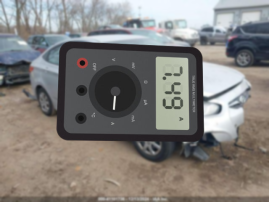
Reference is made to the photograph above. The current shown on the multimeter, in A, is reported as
7.49 A
